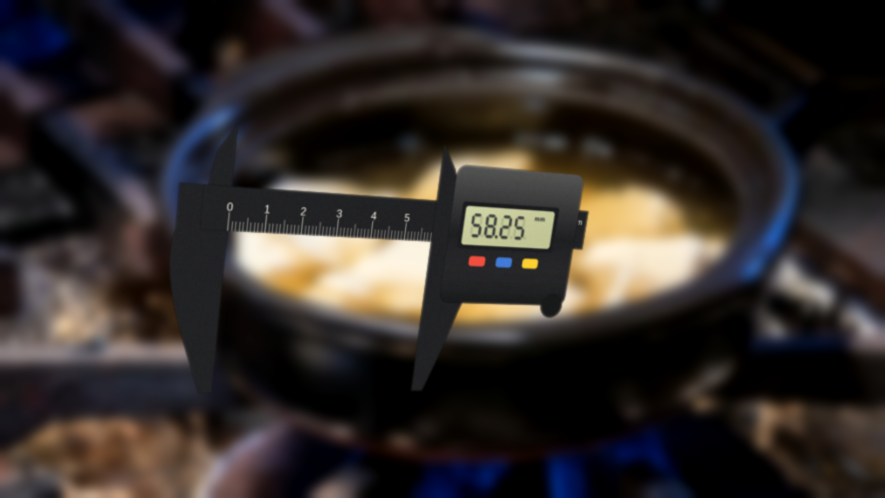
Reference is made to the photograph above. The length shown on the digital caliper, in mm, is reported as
58.25 mm
